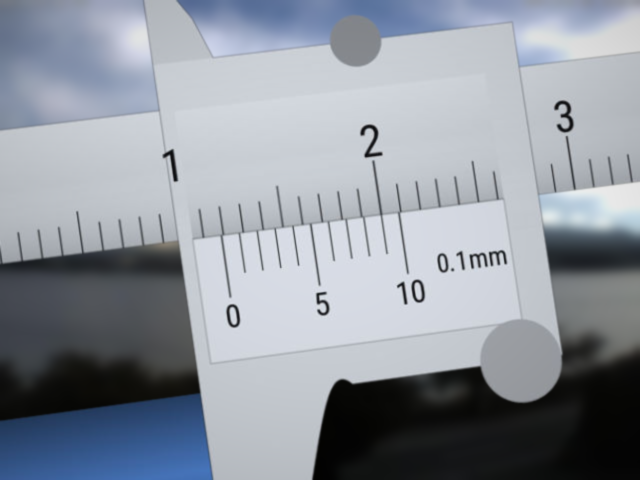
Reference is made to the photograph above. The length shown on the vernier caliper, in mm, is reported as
11.9 mm
